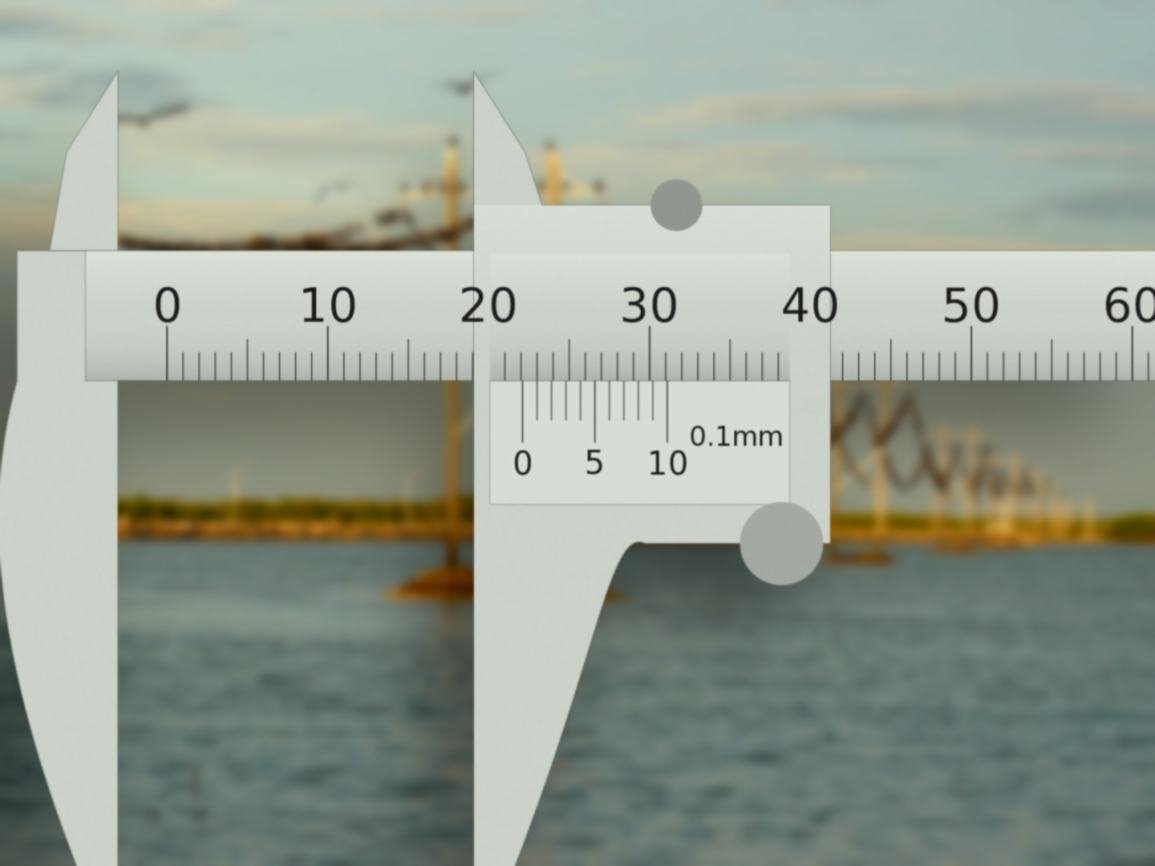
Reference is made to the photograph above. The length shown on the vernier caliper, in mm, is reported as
22.1 mm
